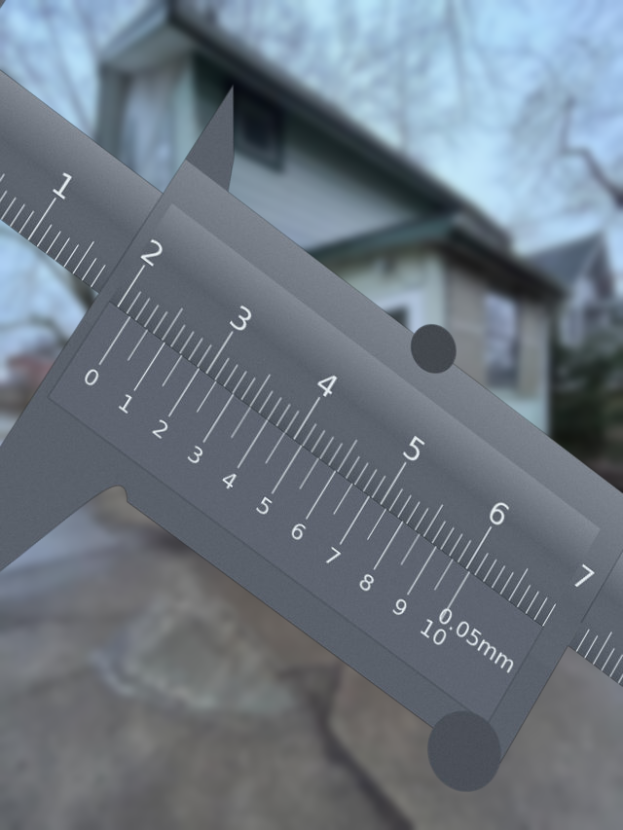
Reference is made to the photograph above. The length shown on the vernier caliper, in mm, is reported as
21.4 mm
